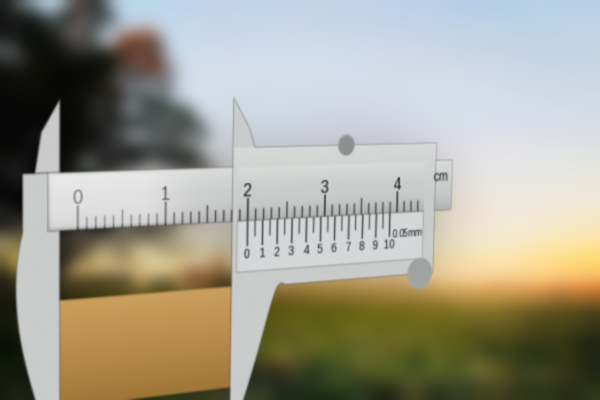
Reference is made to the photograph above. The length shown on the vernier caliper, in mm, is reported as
20.0 mm
